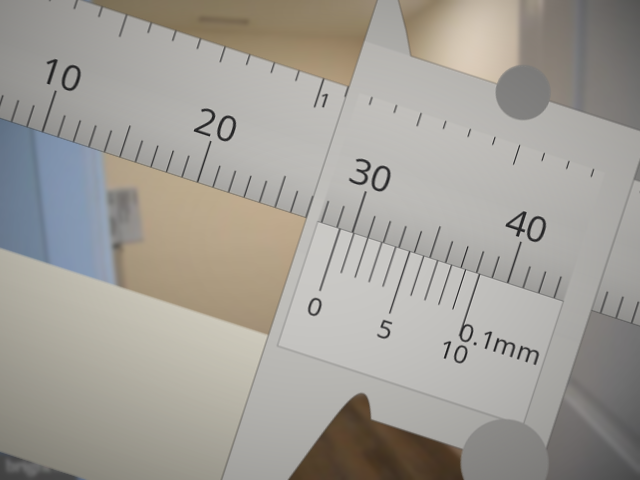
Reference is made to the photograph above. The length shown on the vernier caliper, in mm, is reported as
29.2 mm
